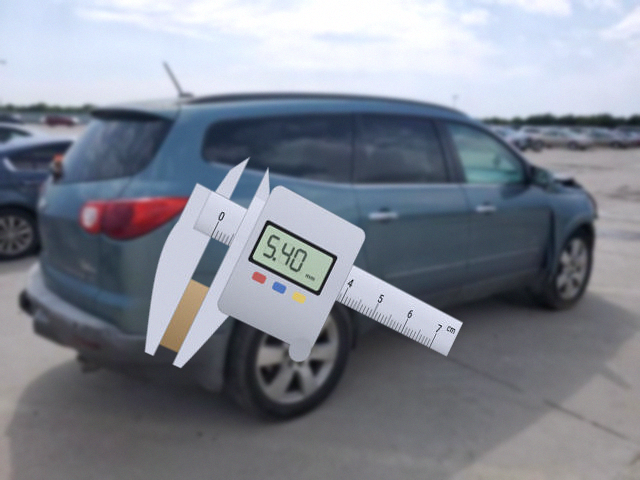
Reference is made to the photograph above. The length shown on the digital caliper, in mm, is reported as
5.40 mm
